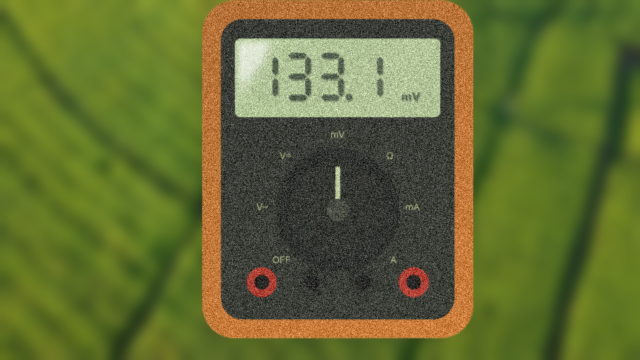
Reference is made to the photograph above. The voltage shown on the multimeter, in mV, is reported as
133.1 mV
